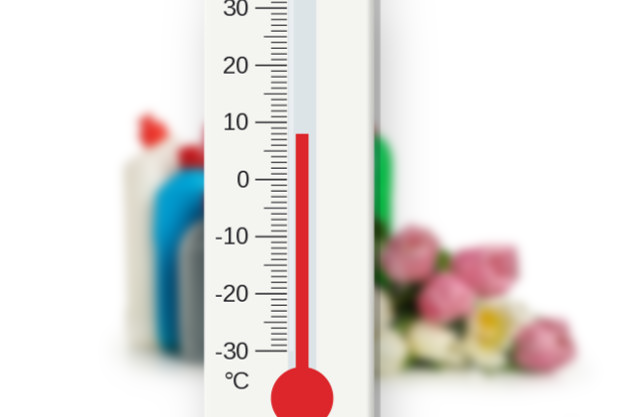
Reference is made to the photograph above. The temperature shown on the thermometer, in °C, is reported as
8 °C
